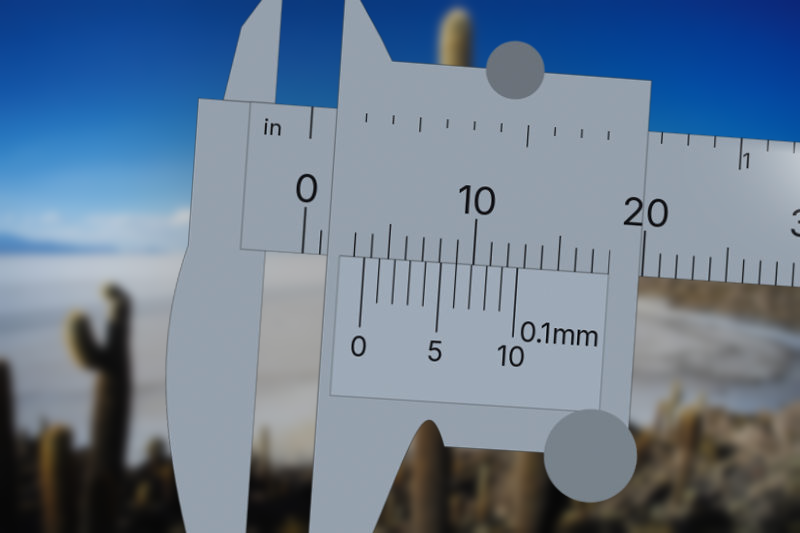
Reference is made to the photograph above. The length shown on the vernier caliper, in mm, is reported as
3.6 mm
